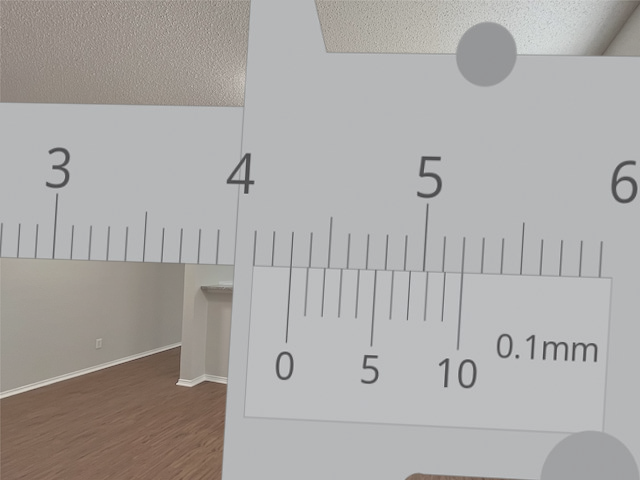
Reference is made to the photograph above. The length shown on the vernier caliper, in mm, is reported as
43.0 mm
